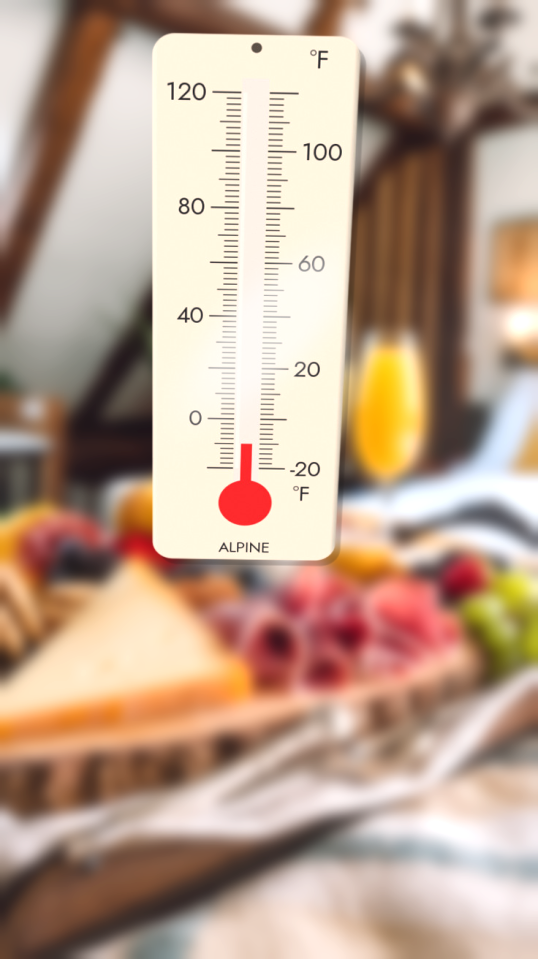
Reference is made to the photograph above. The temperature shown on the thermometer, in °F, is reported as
-10 °F
